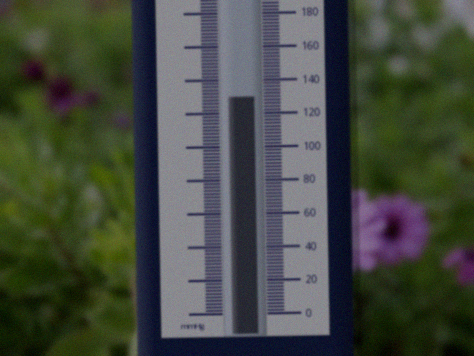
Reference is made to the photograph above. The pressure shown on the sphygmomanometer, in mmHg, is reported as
130 mmHg
